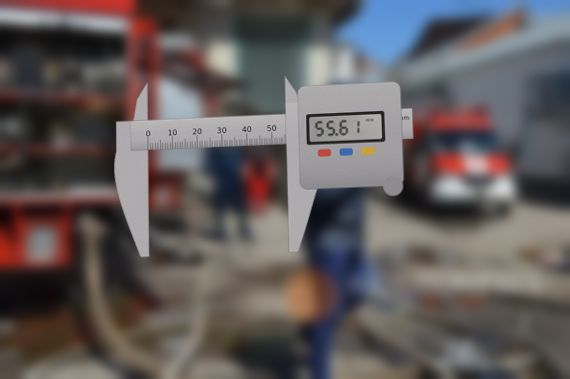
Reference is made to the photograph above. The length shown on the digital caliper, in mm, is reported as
55.61 mm
